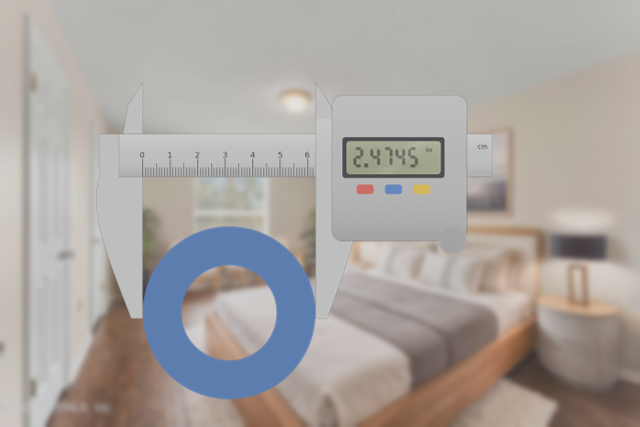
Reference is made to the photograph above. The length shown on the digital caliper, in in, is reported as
2.4745 in
